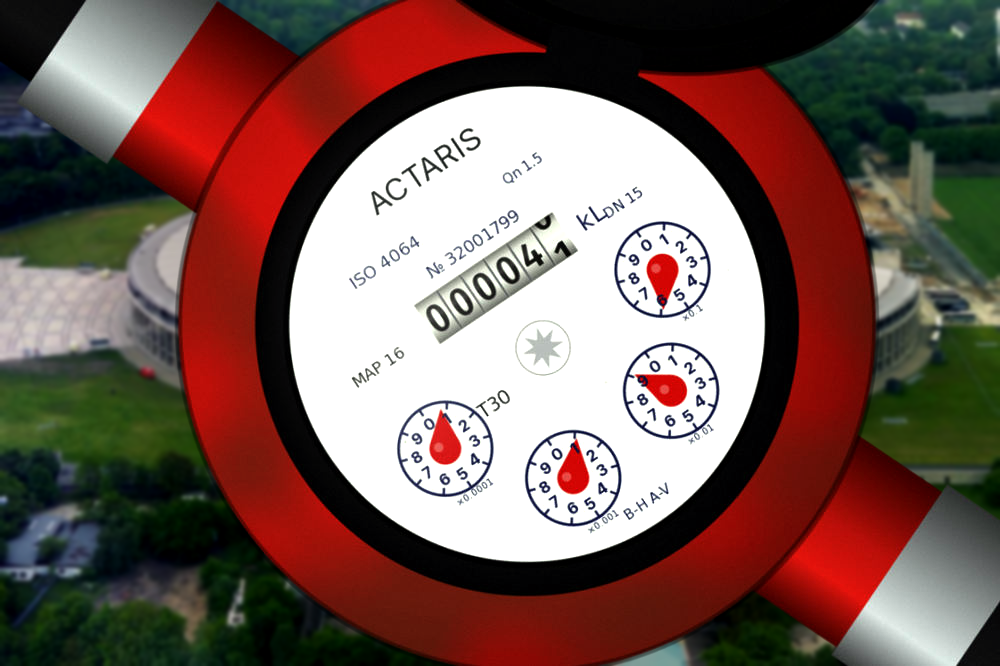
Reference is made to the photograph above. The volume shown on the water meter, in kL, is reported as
40.5910 kL
